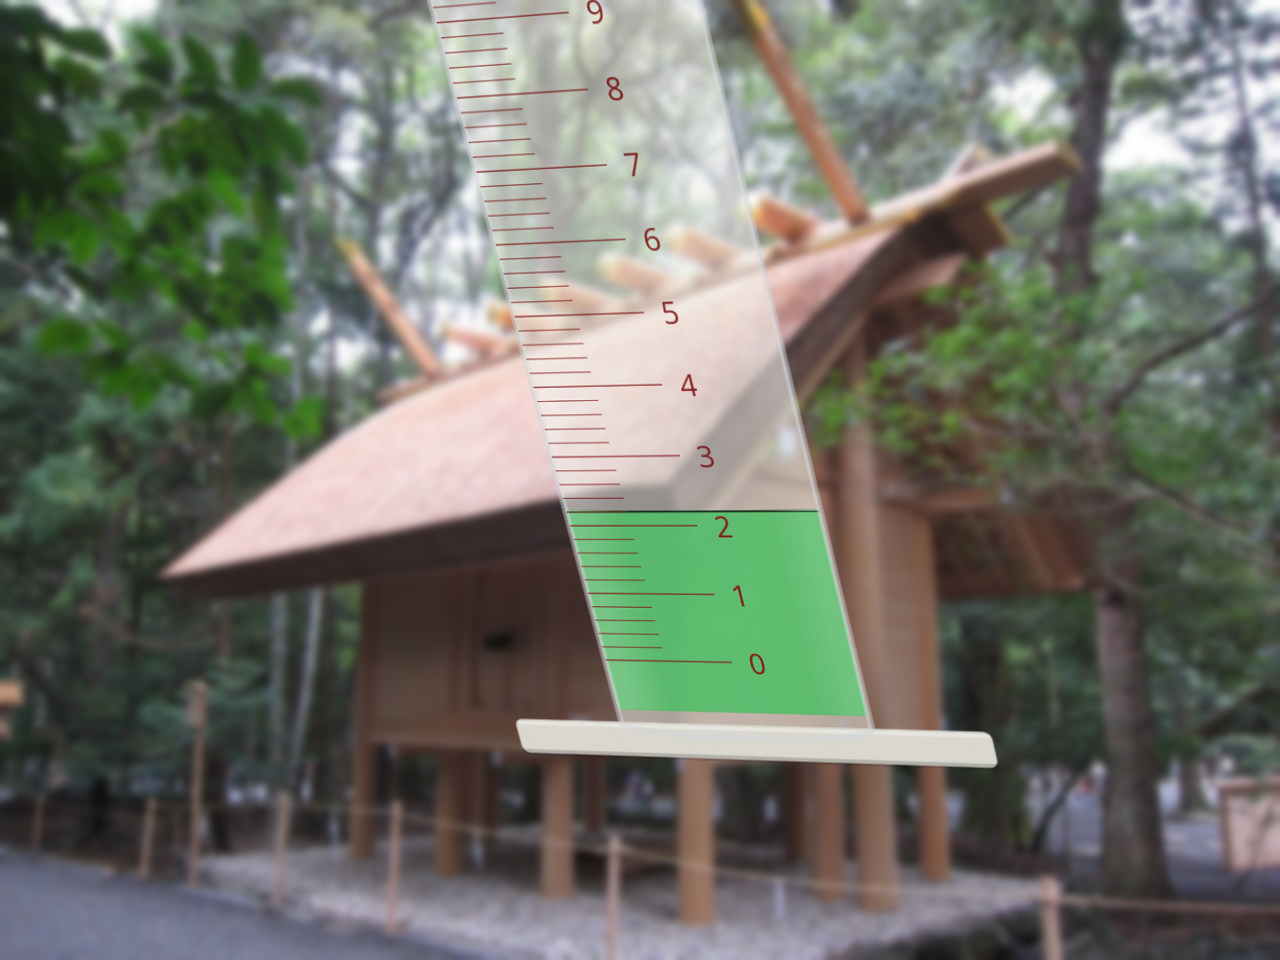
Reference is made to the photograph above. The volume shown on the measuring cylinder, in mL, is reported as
2.2 mL
